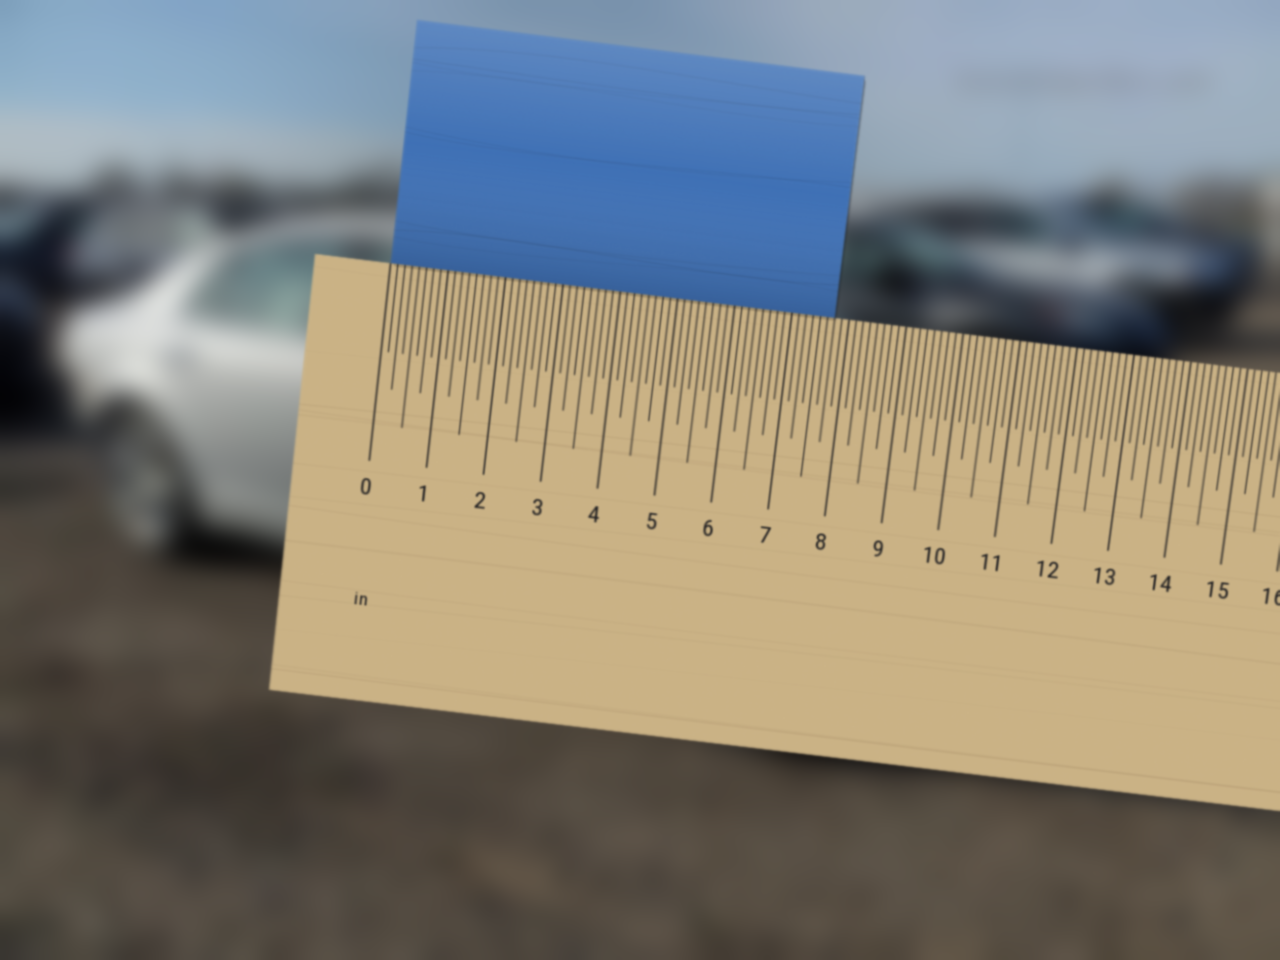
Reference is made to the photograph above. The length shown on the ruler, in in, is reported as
7.75 in
